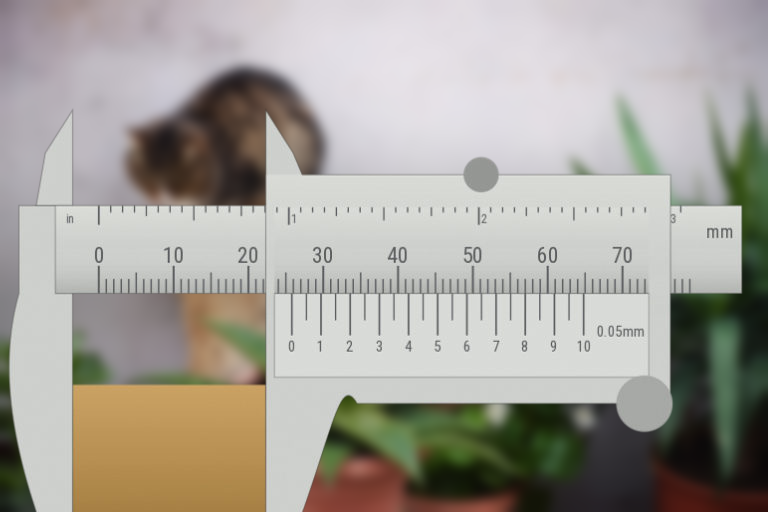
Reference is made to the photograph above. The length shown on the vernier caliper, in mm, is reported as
25.8 mm
